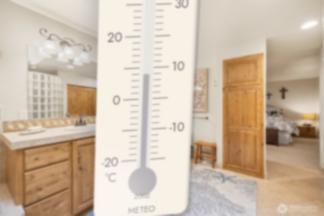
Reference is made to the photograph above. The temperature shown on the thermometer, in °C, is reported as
8 °C
